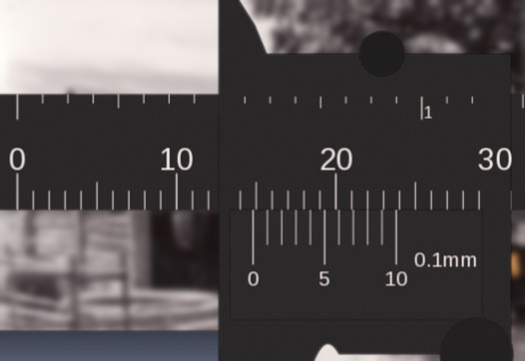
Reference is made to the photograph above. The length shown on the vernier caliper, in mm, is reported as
14.8 mm
